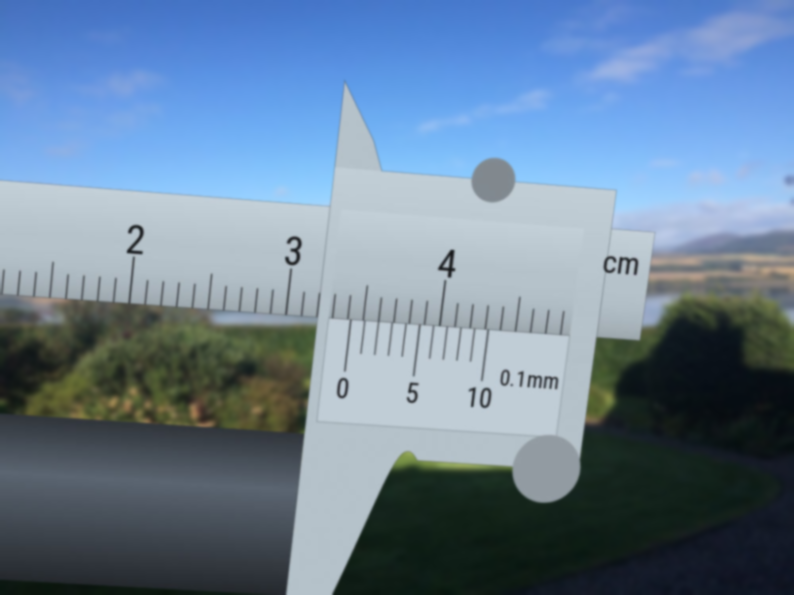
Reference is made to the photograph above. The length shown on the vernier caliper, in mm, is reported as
34.2 mm
